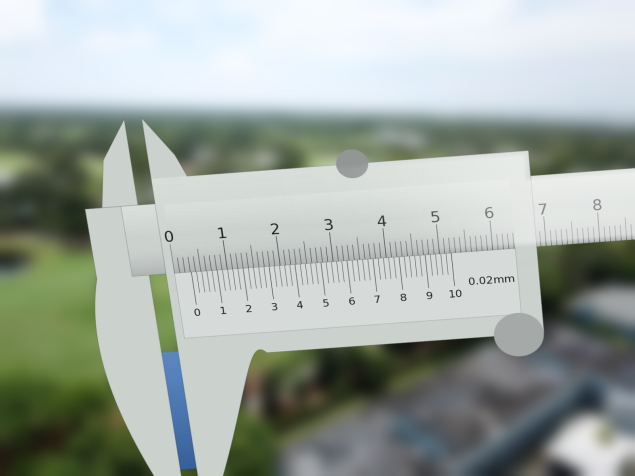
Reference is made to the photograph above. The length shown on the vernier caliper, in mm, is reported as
3.2 mm
